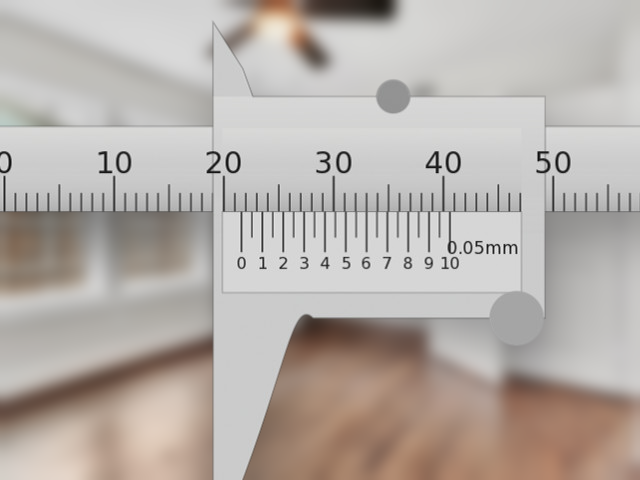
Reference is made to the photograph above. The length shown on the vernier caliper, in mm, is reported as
21.6 mm
